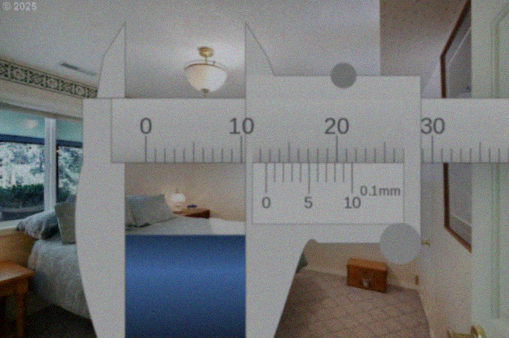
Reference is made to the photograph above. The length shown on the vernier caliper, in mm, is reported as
12.6 mm
